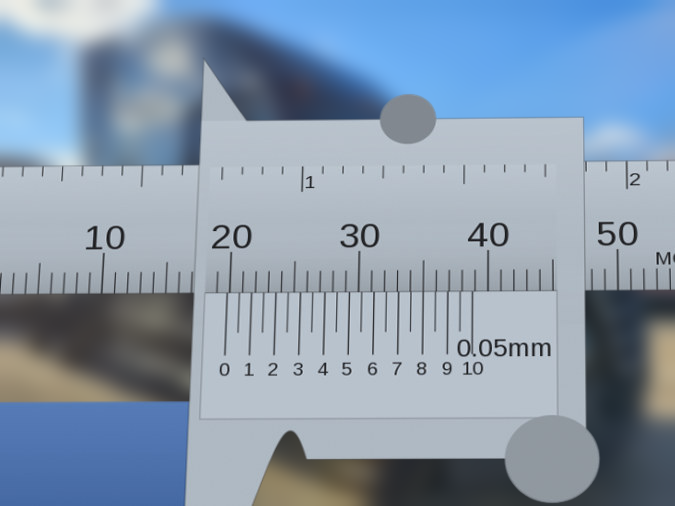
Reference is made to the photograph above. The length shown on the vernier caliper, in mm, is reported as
19.8 mm
